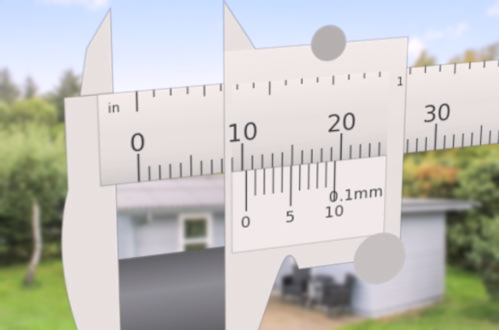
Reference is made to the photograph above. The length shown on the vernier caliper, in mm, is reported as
10.4 mm
